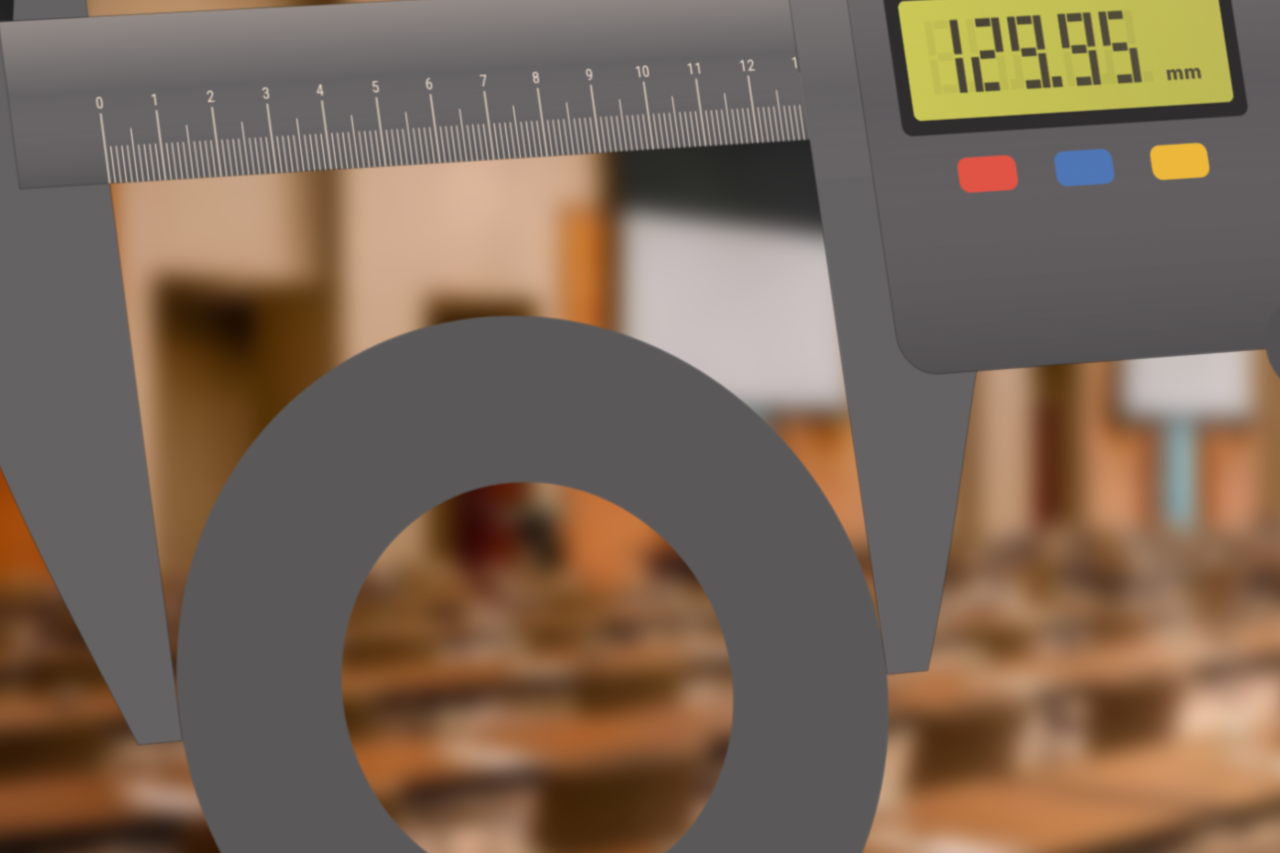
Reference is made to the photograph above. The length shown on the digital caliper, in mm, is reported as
129.95 mm
